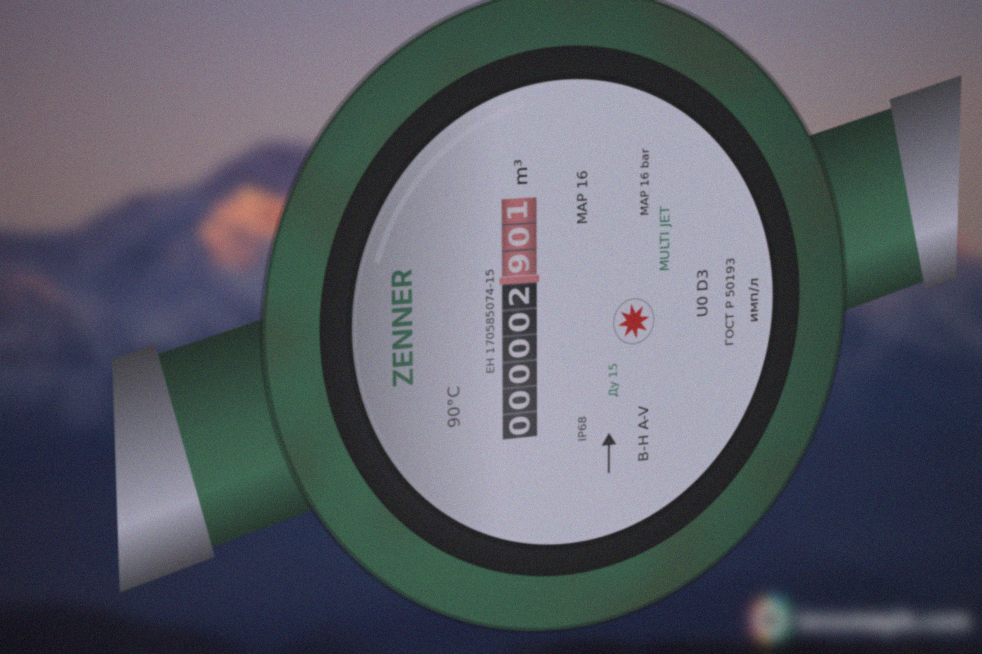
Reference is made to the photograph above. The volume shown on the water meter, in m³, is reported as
2.901 m³
